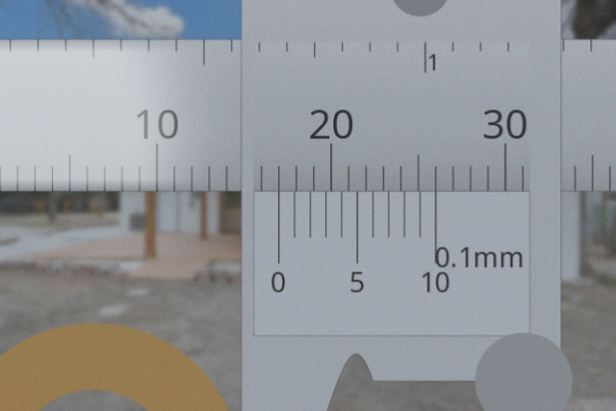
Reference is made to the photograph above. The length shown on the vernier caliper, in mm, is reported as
17.0 mm
